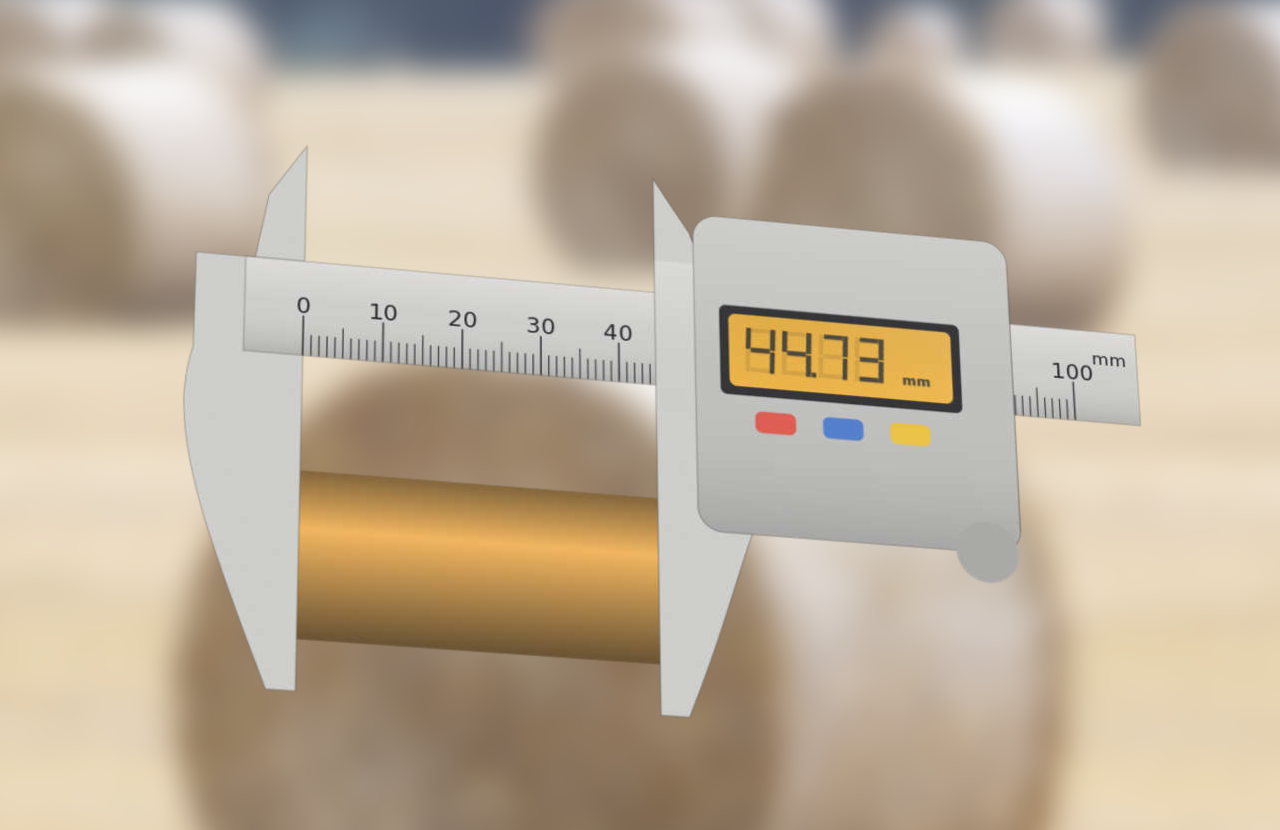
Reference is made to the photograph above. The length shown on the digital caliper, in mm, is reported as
44.73 mm
